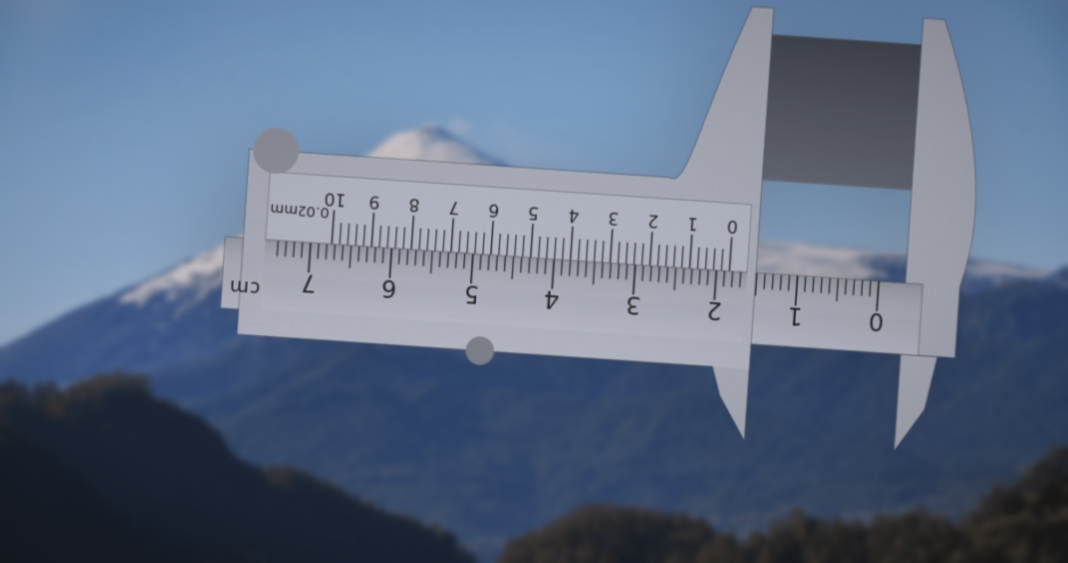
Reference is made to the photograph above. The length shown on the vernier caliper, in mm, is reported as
18.4 mm
